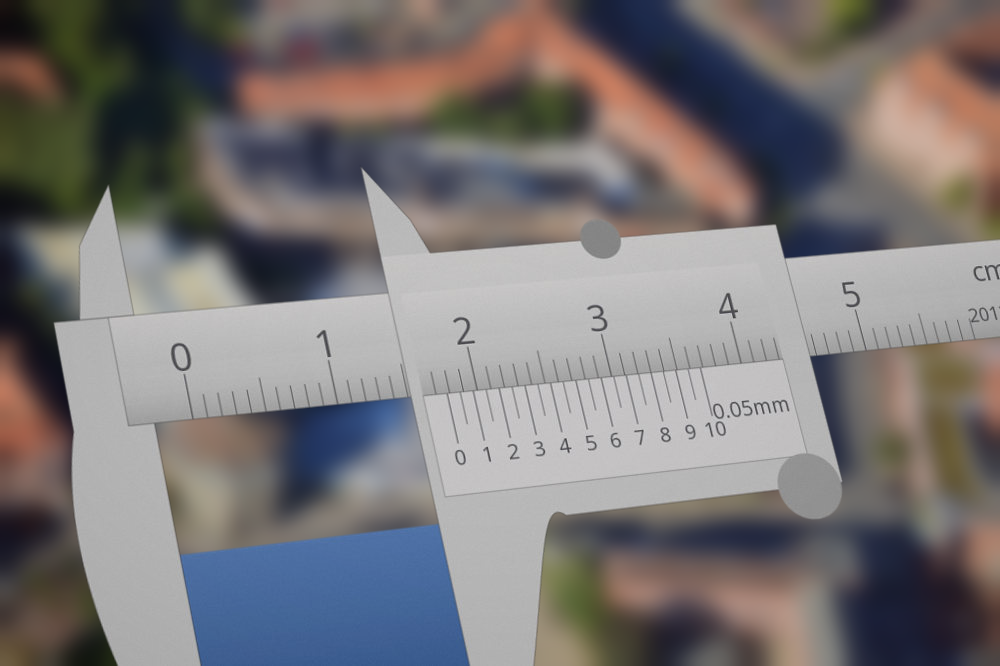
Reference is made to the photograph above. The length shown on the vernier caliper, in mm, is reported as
17.8 mm
